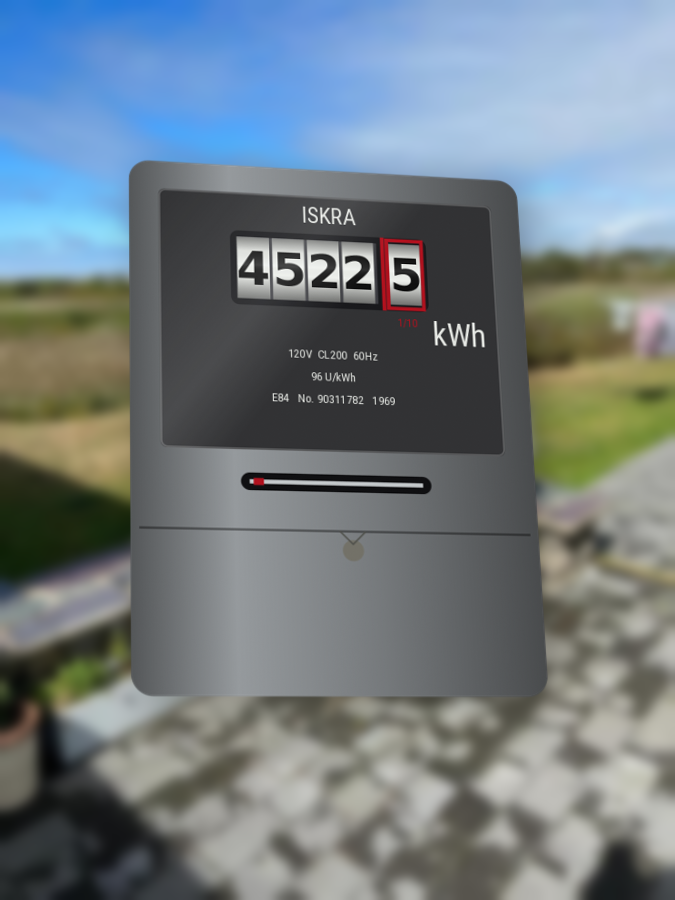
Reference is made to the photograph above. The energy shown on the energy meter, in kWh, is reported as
4522.5 kWh
